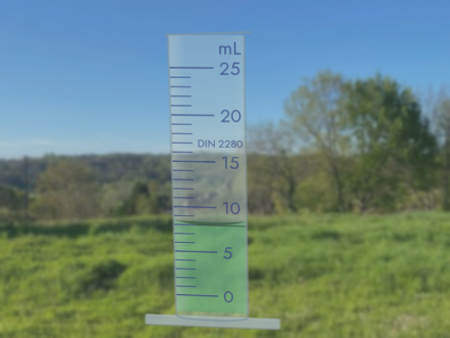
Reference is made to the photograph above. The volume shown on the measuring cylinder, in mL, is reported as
8 mL
